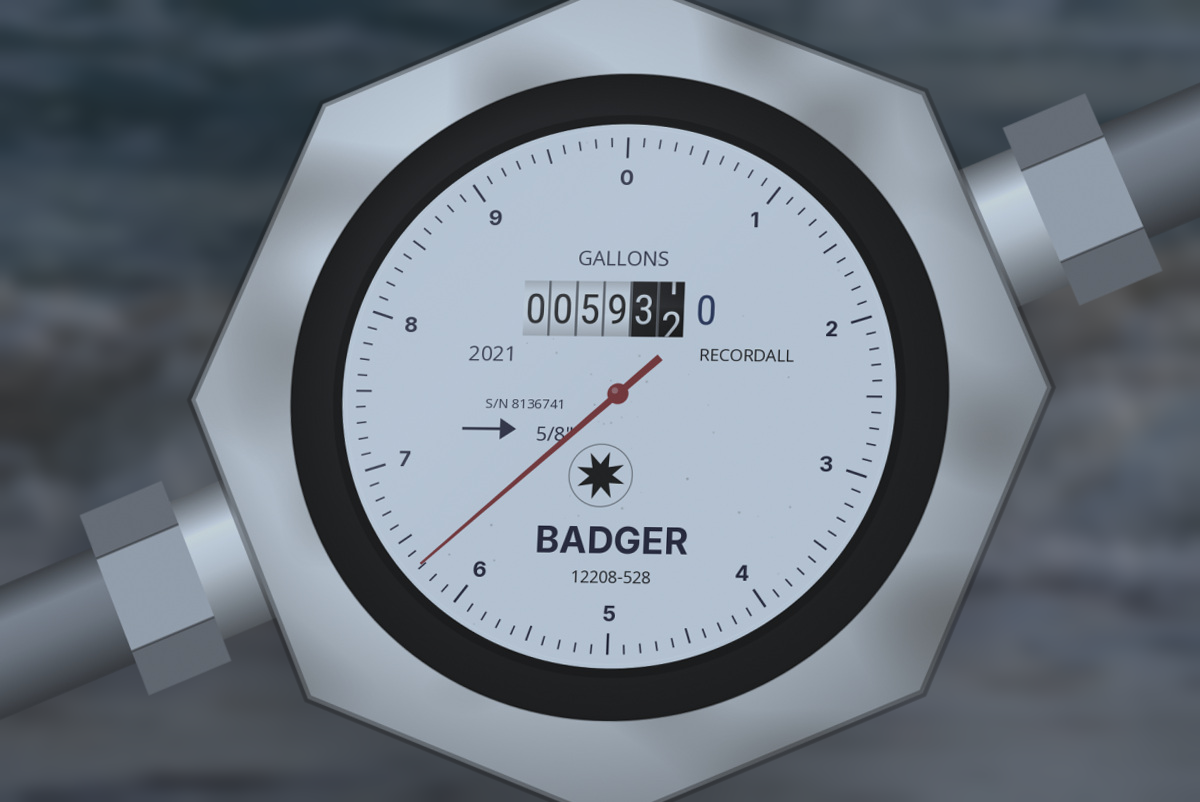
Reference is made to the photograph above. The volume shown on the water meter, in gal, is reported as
59316.3 gal
